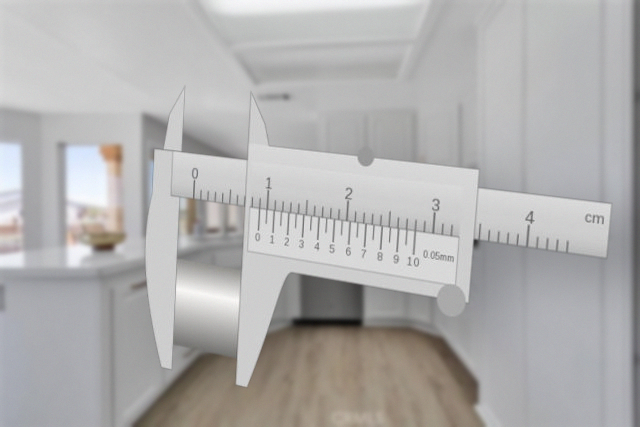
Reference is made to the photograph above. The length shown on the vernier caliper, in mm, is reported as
9.0 mm
